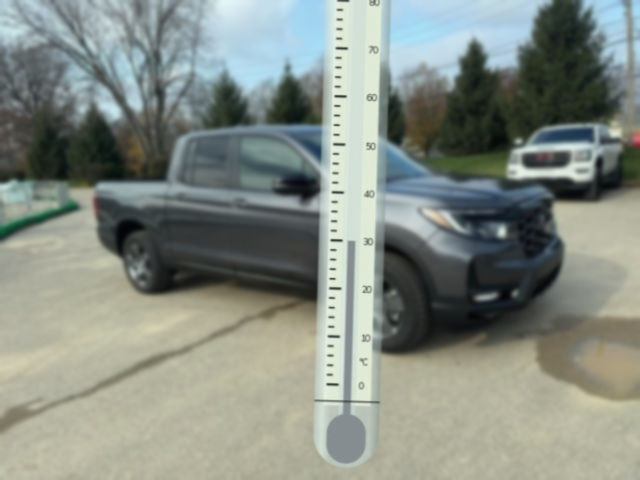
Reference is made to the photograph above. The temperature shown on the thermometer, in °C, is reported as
30 °C
